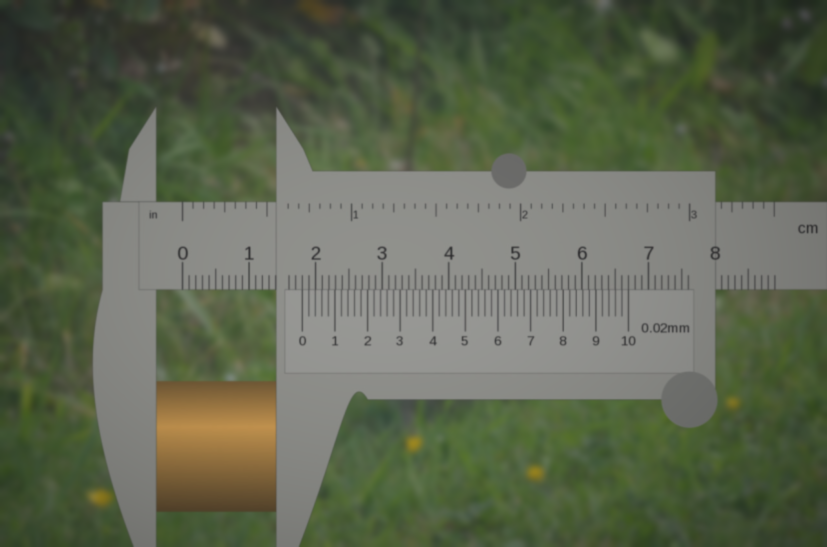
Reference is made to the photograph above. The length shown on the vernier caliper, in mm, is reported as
18.0 mm
